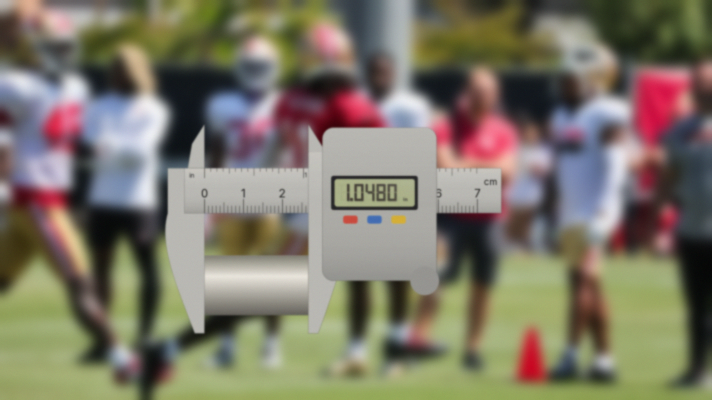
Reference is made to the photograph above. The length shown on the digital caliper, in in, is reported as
1.0480 in
